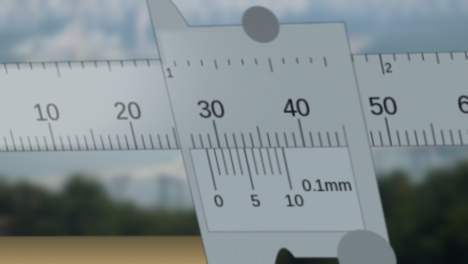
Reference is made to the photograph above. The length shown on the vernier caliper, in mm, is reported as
28.4 mm
